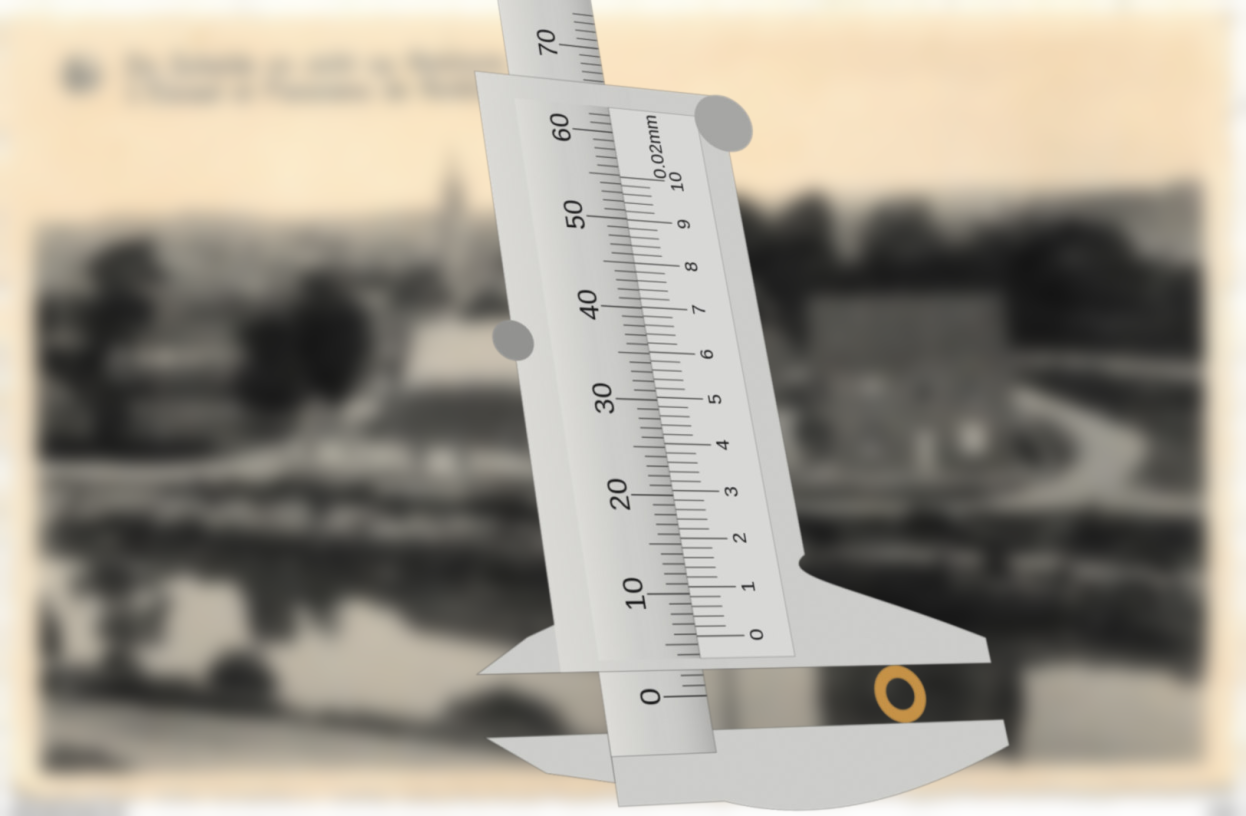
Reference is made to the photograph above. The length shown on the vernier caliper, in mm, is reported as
5.8 mm
